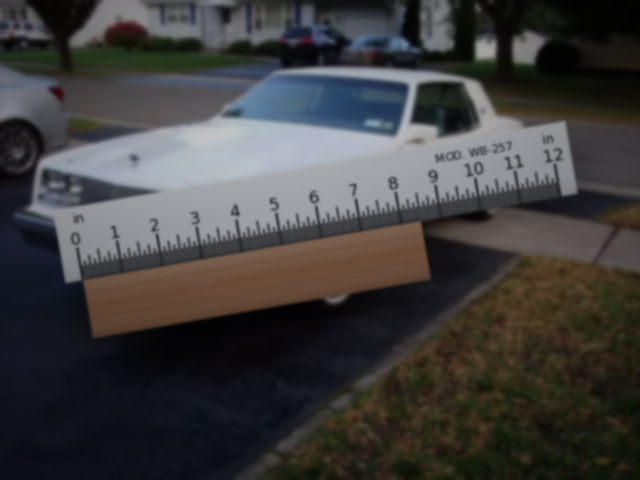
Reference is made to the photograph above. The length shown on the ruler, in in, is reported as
8.5 in
